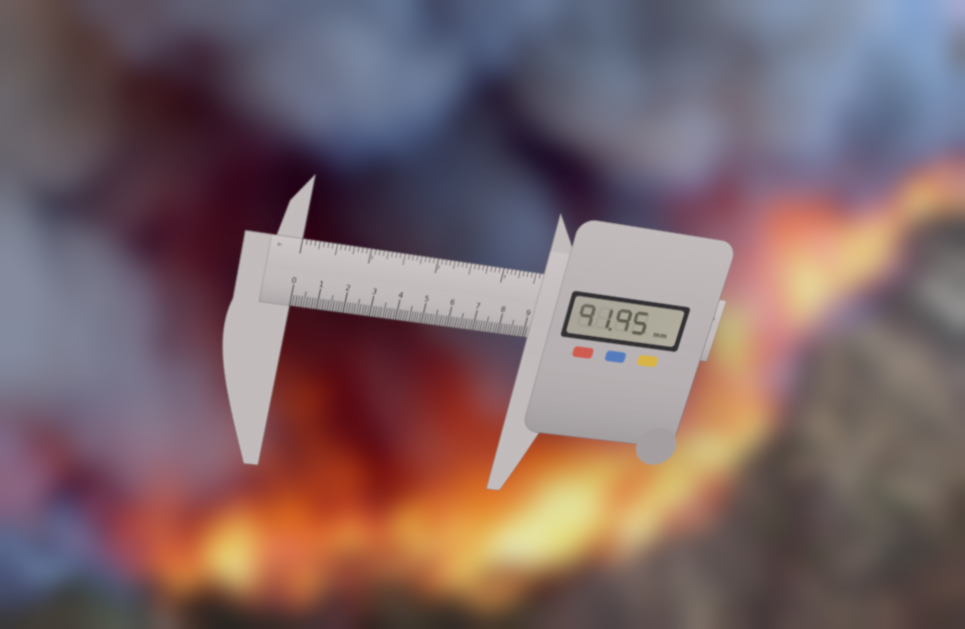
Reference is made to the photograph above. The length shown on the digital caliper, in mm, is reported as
91.95 mm
